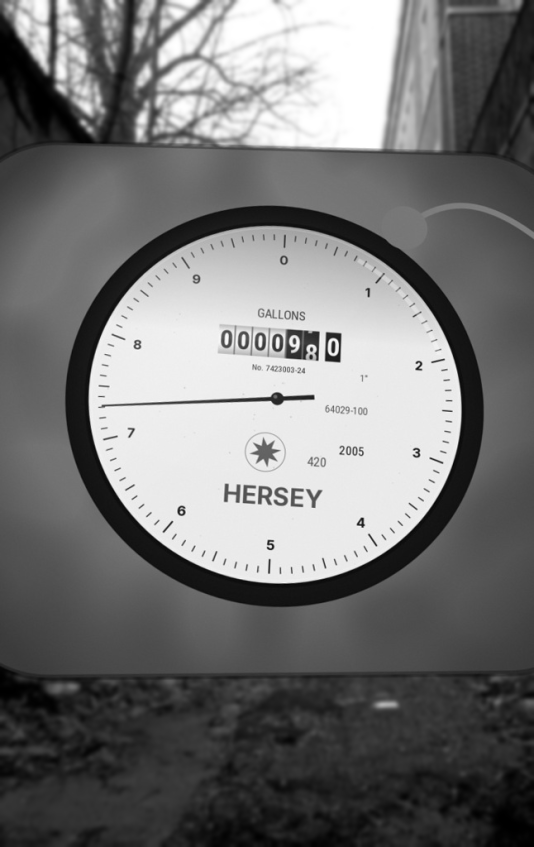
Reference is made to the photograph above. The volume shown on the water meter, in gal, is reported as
977.3 gal
